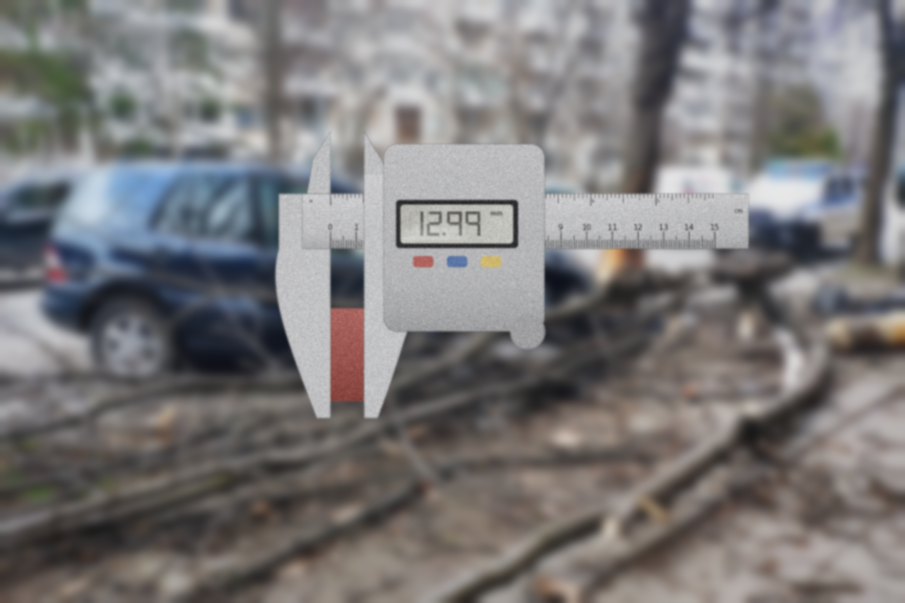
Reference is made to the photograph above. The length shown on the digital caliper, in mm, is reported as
12.99 mm
